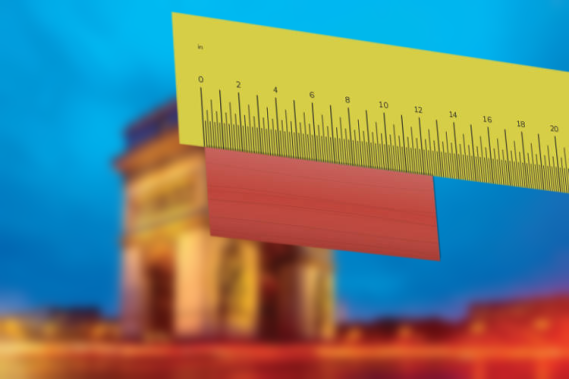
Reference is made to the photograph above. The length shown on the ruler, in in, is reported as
12.5 in
